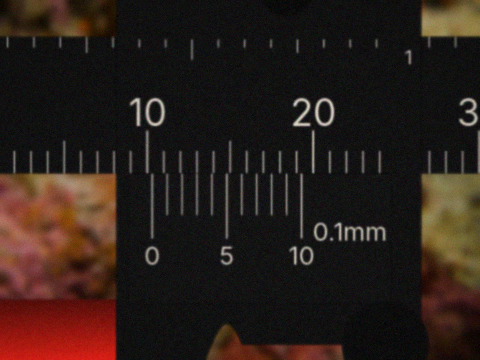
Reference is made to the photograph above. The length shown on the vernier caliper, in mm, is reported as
10.3 mm
